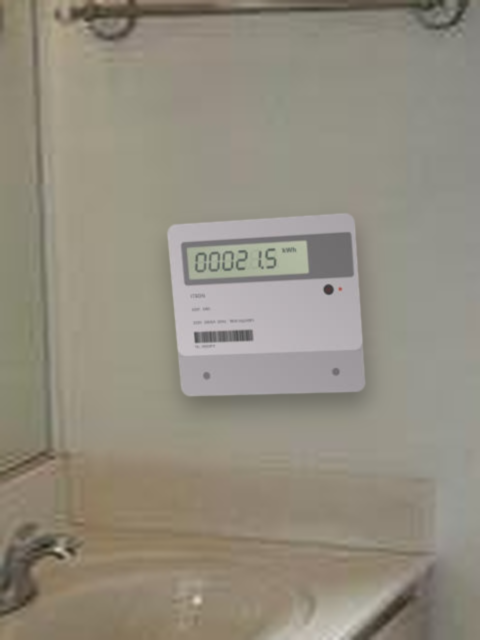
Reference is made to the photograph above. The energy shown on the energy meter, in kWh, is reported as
21.5 kWh
